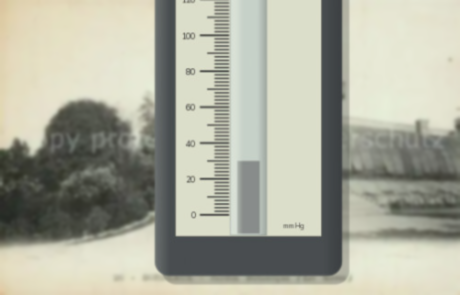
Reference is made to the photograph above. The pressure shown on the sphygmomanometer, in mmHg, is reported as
30 mmHg
